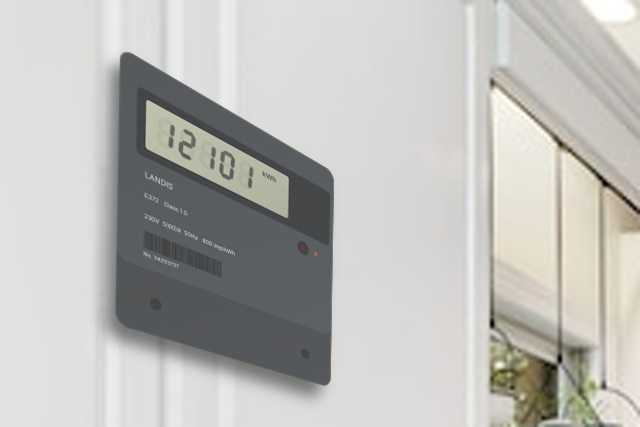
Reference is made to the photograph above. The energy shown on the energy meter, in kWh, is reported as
12101 kWh
